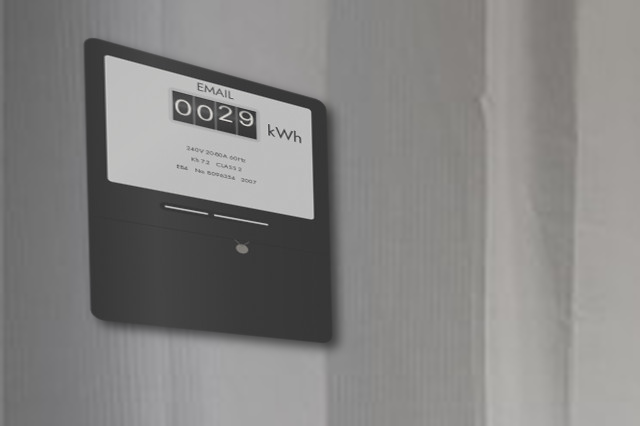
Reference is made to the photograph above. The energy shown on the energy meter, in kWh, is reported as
29 kWh
